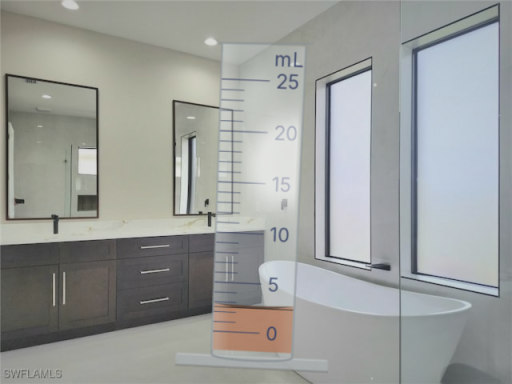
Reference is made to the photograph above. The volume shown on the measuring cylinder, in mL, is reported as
2.5 mL
